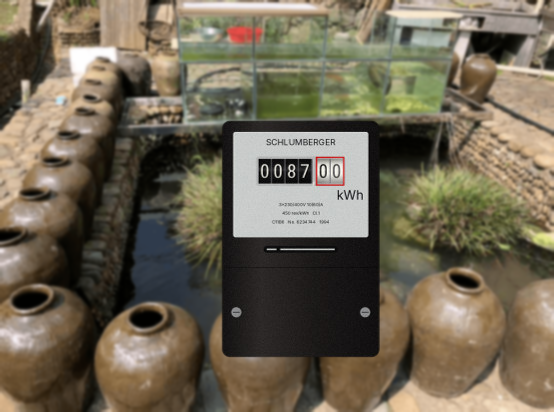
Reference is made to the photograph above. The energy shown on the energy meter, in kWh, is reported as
87.00 kWh
